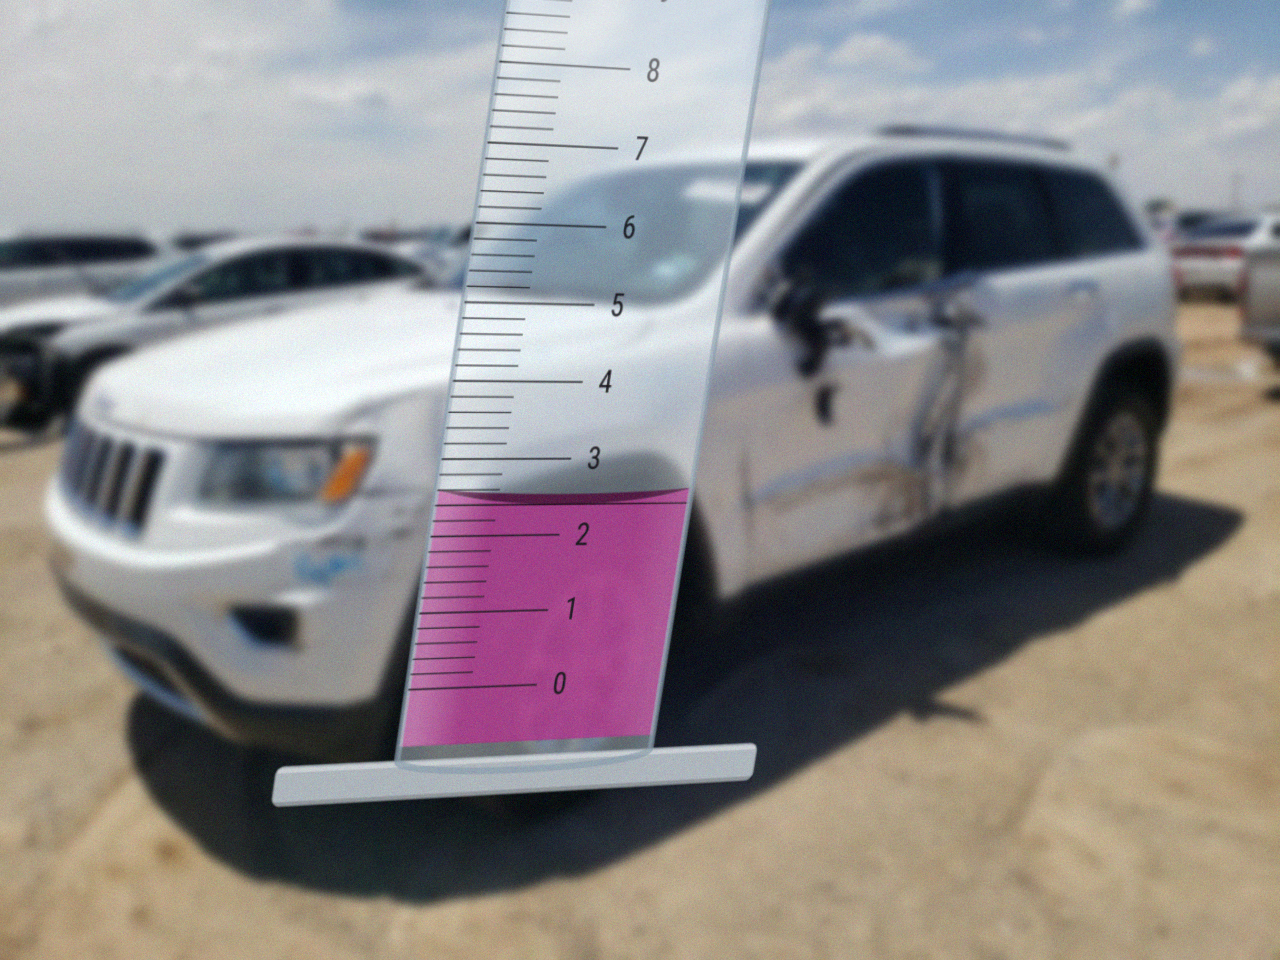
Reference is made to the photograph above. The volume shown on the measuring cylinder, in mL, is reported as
2.4 mL
